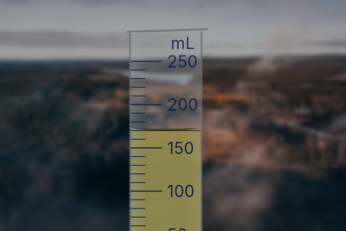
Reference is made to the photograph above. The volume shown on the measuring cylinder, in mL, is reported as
170 mL
